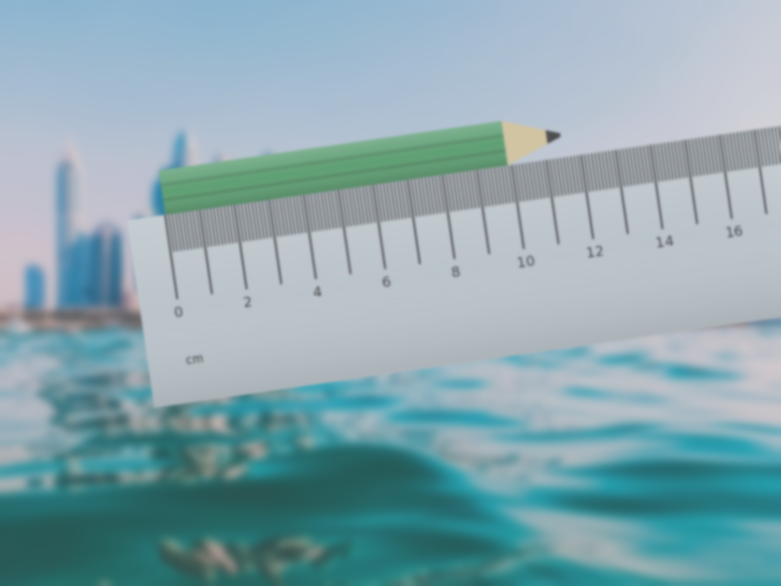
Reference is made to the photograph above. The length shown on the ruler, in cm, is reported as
11.5 cm
